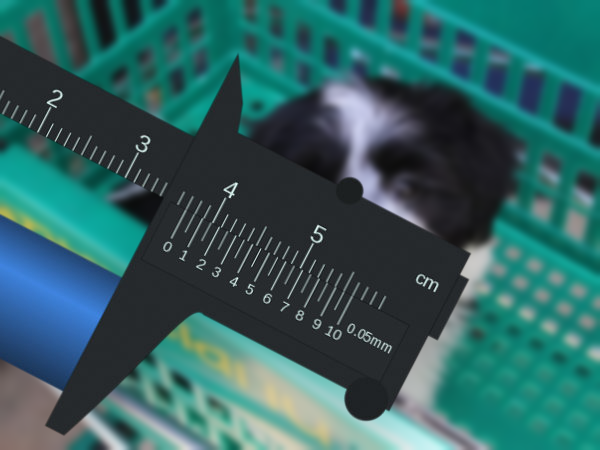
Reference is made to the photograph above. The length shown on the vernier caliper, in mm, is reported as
37.0 mm
